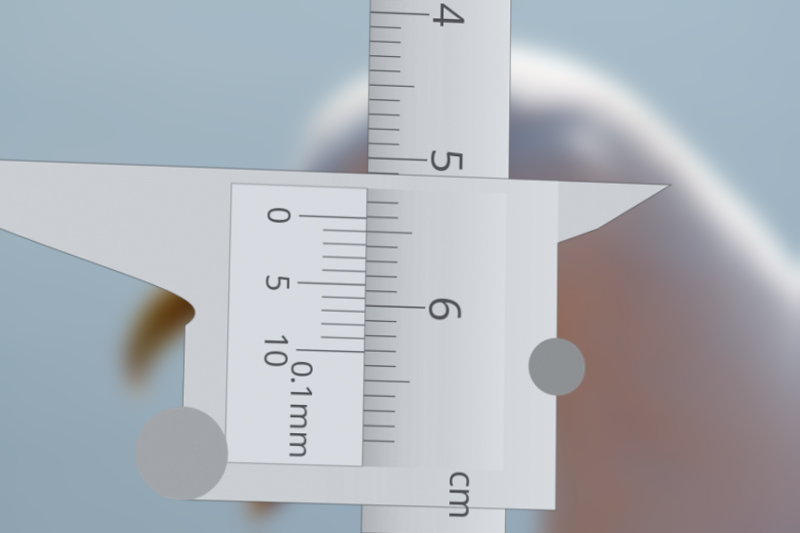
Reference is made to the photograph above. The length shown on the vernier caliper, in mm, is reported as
54.1 mm
